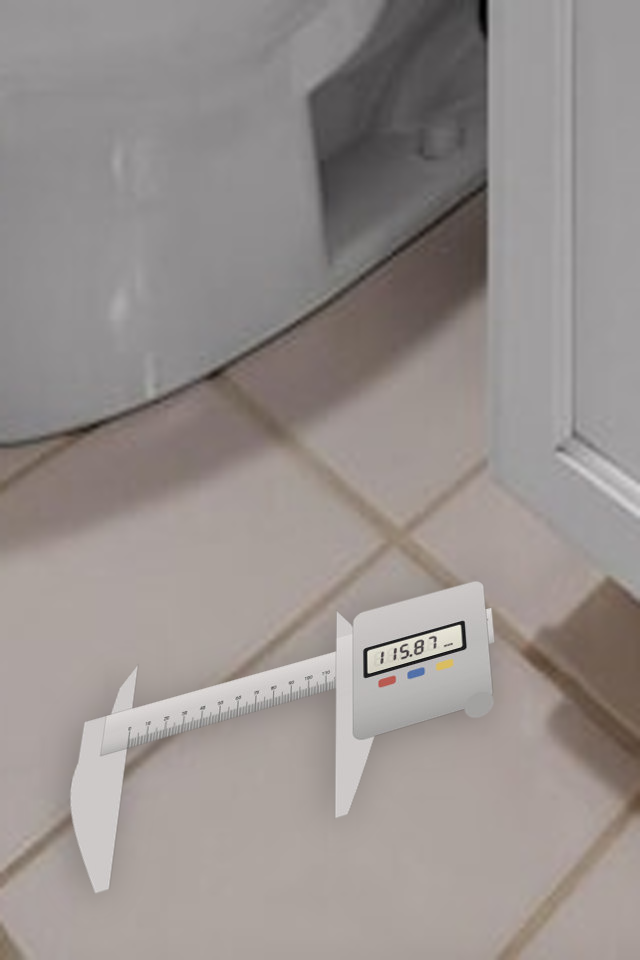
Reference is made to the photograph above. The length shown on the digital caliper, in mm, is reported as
115.87 mm
